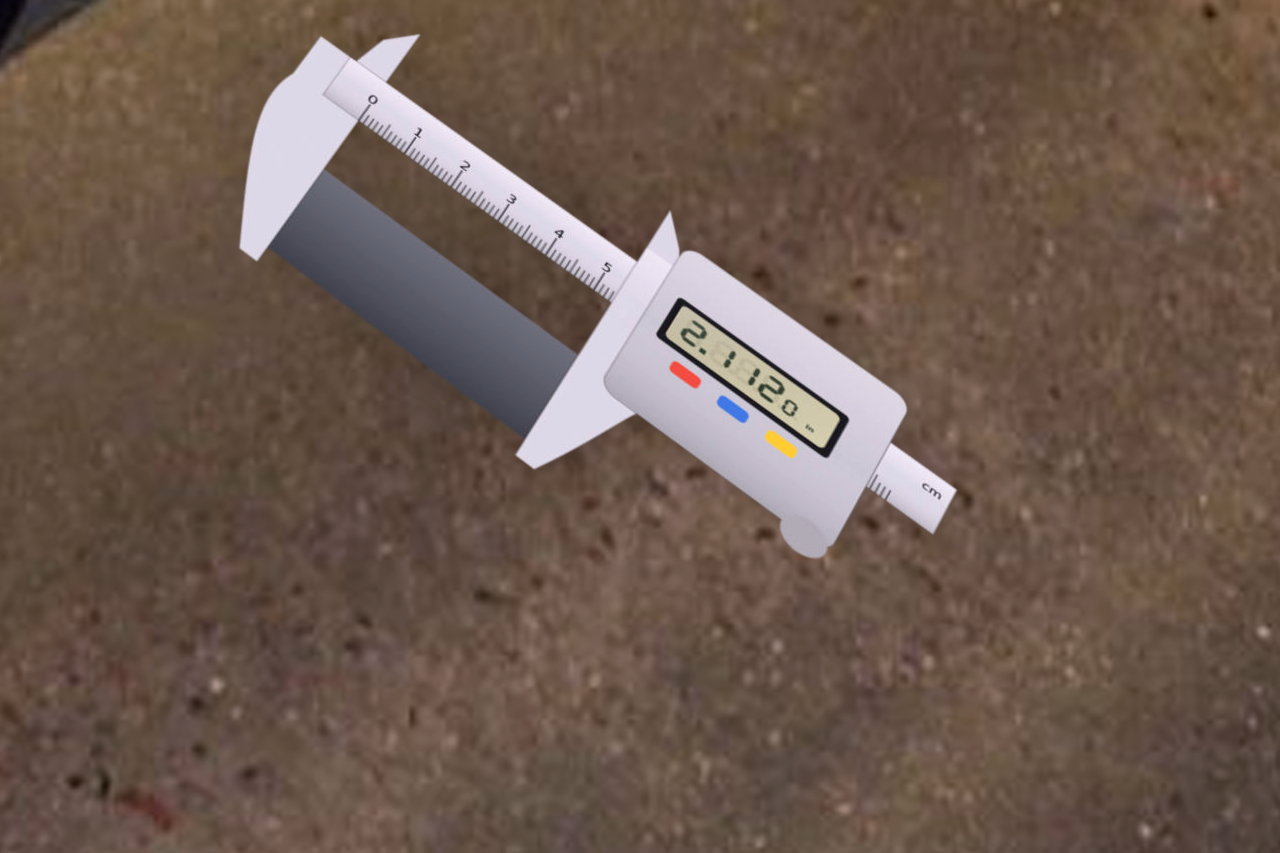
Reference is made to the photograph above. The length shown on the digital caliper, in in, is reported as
2.1120 in
